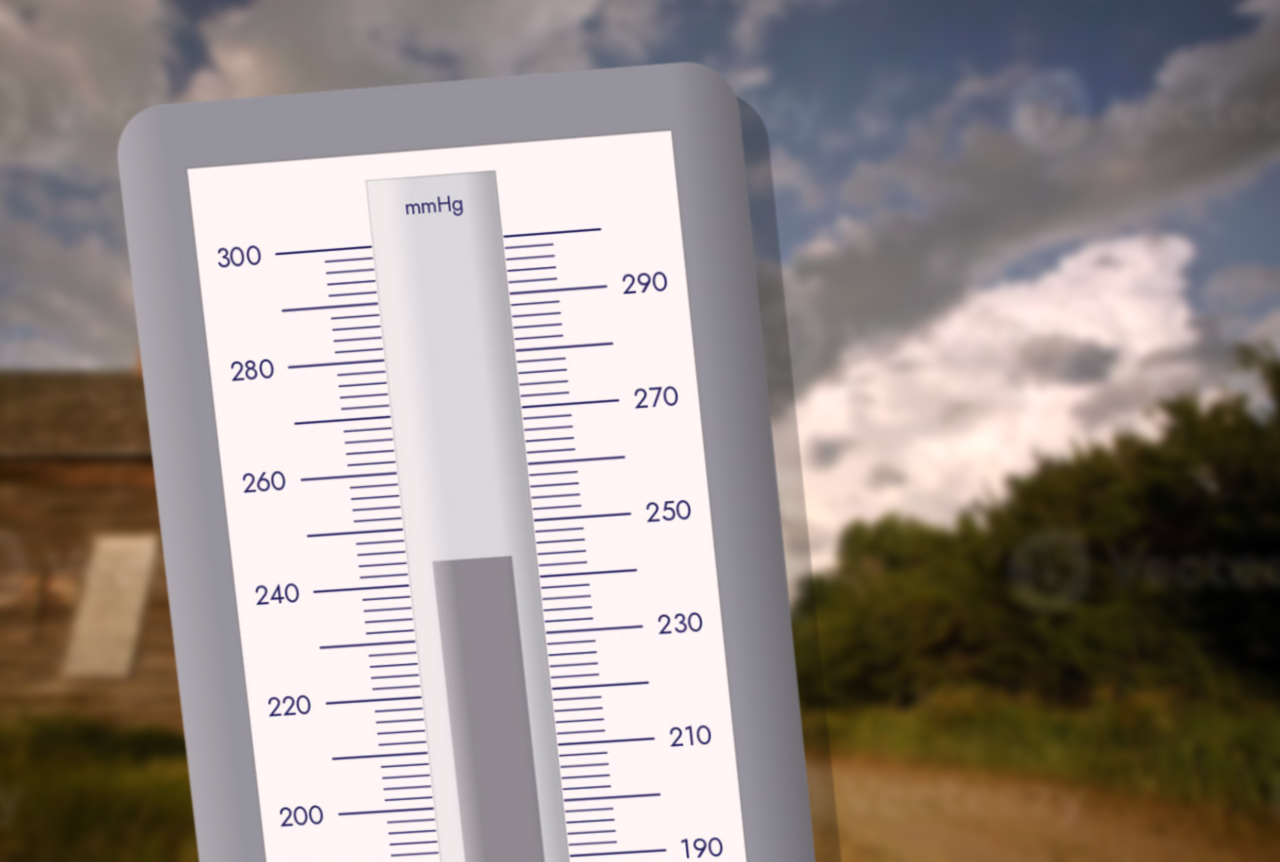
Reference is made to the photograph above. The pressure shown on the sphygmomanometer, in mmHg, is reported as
244 mmHg
